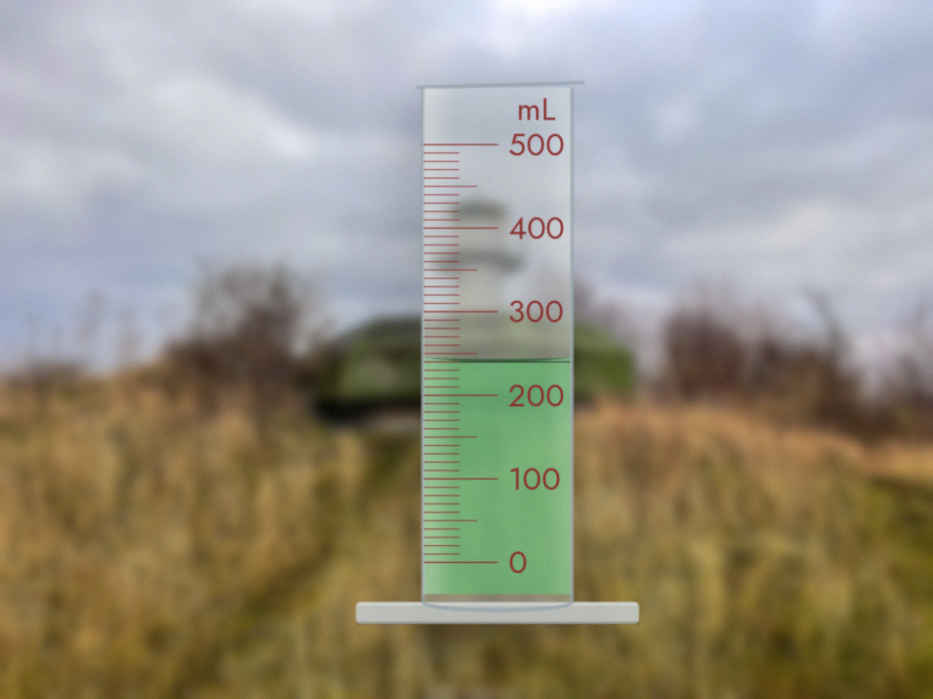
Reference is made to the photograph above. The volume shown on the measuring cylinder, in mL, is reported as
240 mL
